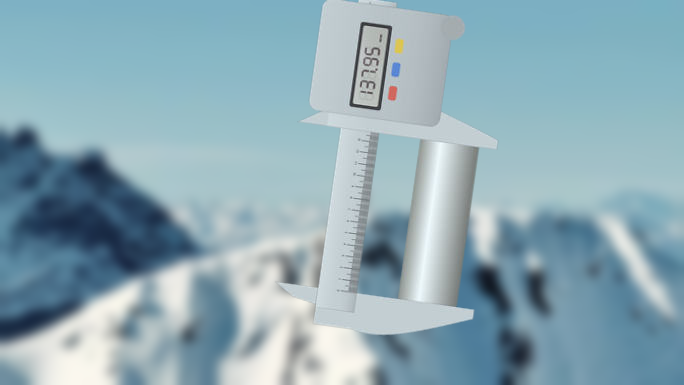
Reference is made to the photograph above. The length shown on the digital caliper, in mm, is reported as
137.95 mm
